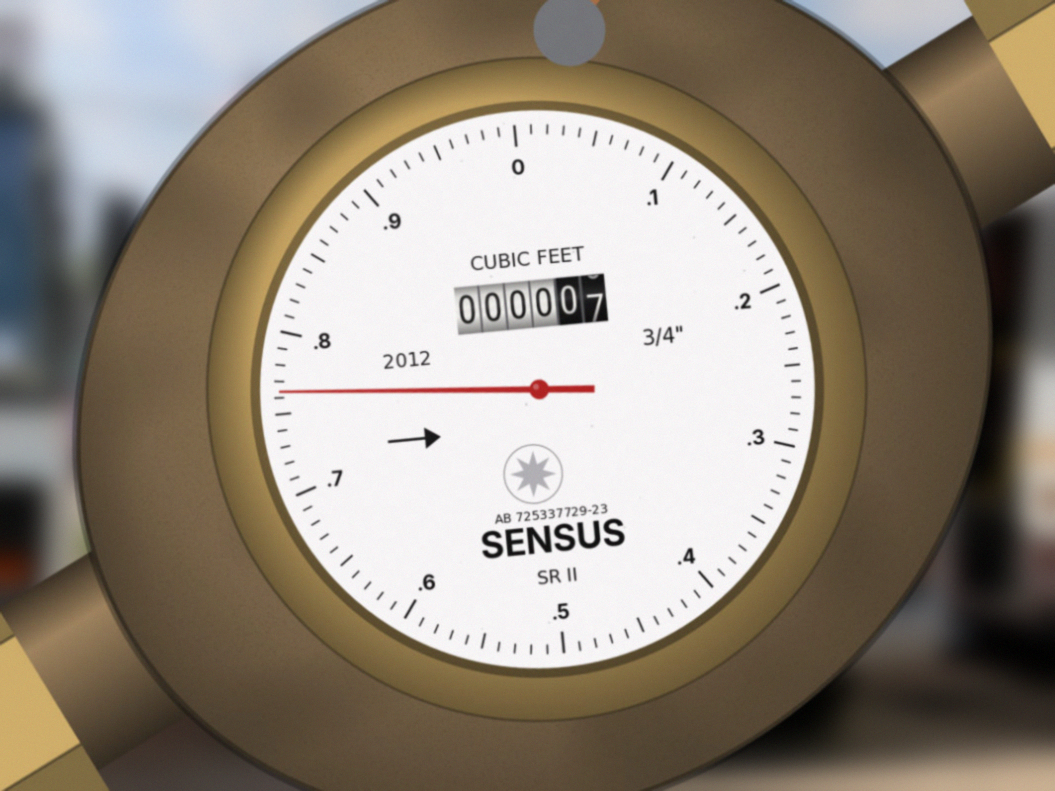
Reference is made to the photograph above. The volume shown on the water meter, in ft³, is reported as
6.76 ft³
